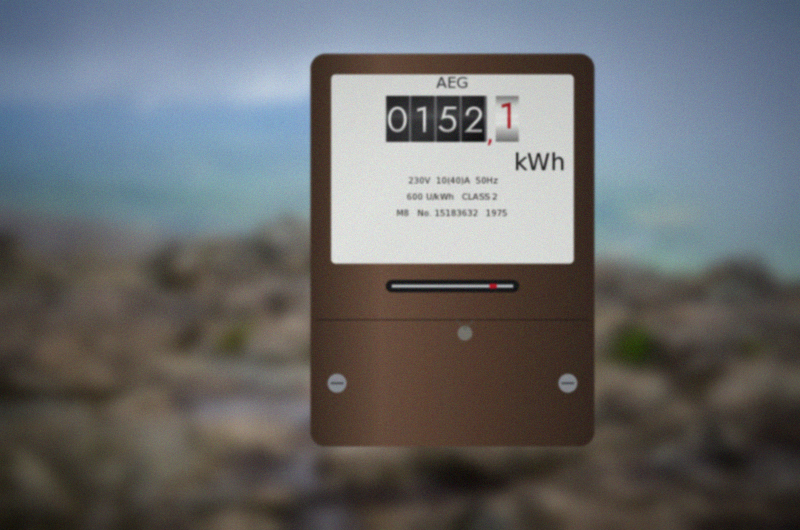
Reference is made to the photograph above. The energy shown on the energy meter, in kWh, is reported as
152.1 kWh
